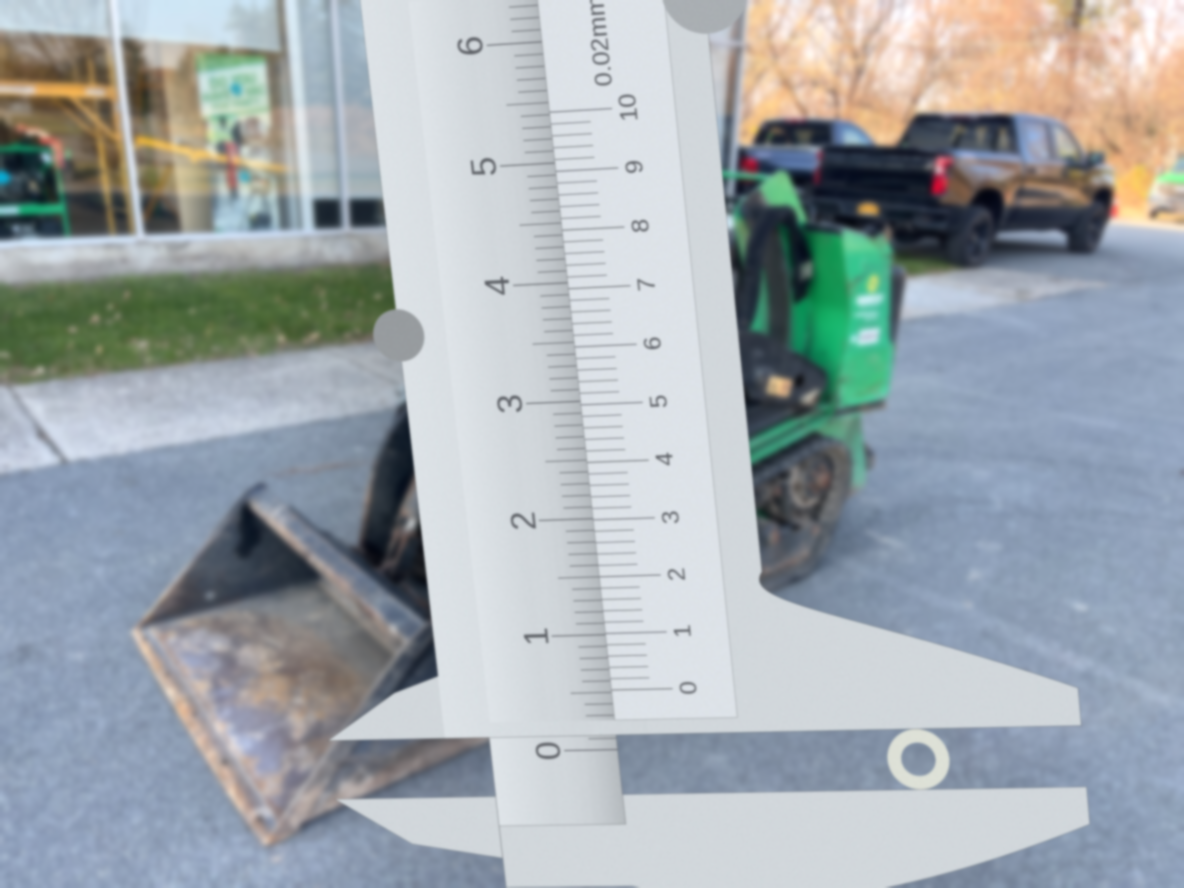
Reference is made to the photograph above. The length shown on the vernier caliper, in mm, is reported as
5.2 mm
